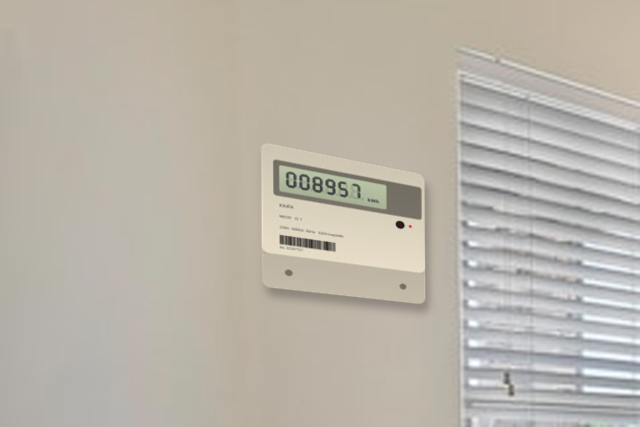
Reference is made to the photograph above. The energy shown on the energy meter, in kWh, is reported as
8957 kWh
